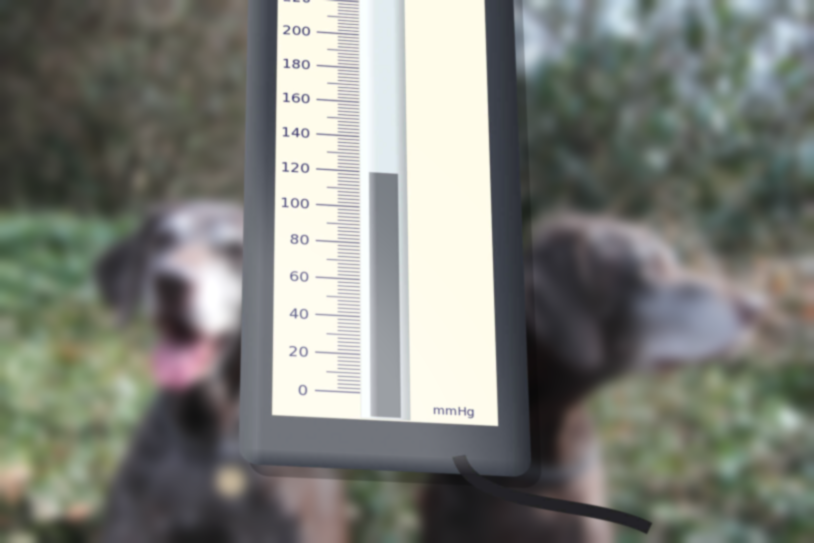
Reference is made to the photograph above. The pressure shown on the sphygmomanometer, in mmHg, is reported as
120 mmHg
